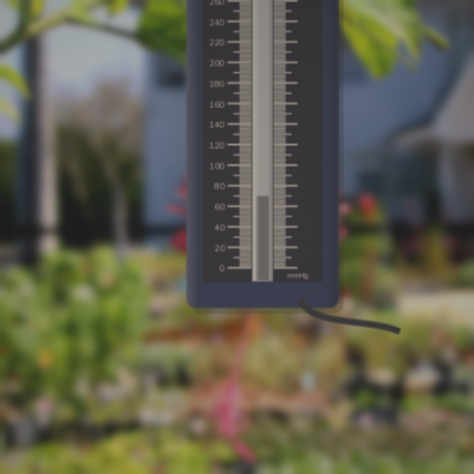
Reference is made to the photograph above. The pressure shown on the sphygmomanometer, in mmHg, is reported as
70 mmHg
